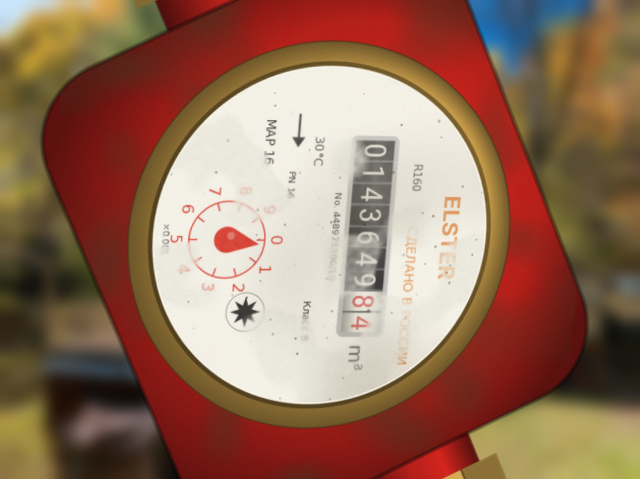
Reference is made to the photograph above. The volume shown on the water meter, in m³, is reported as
143649.840 m³
